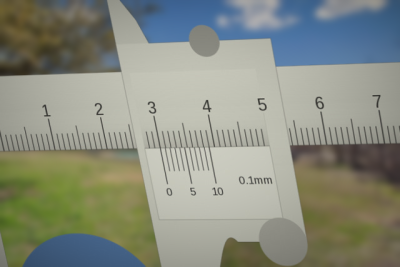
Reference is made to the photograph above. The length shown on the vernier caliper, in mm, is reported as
30.0 mm
